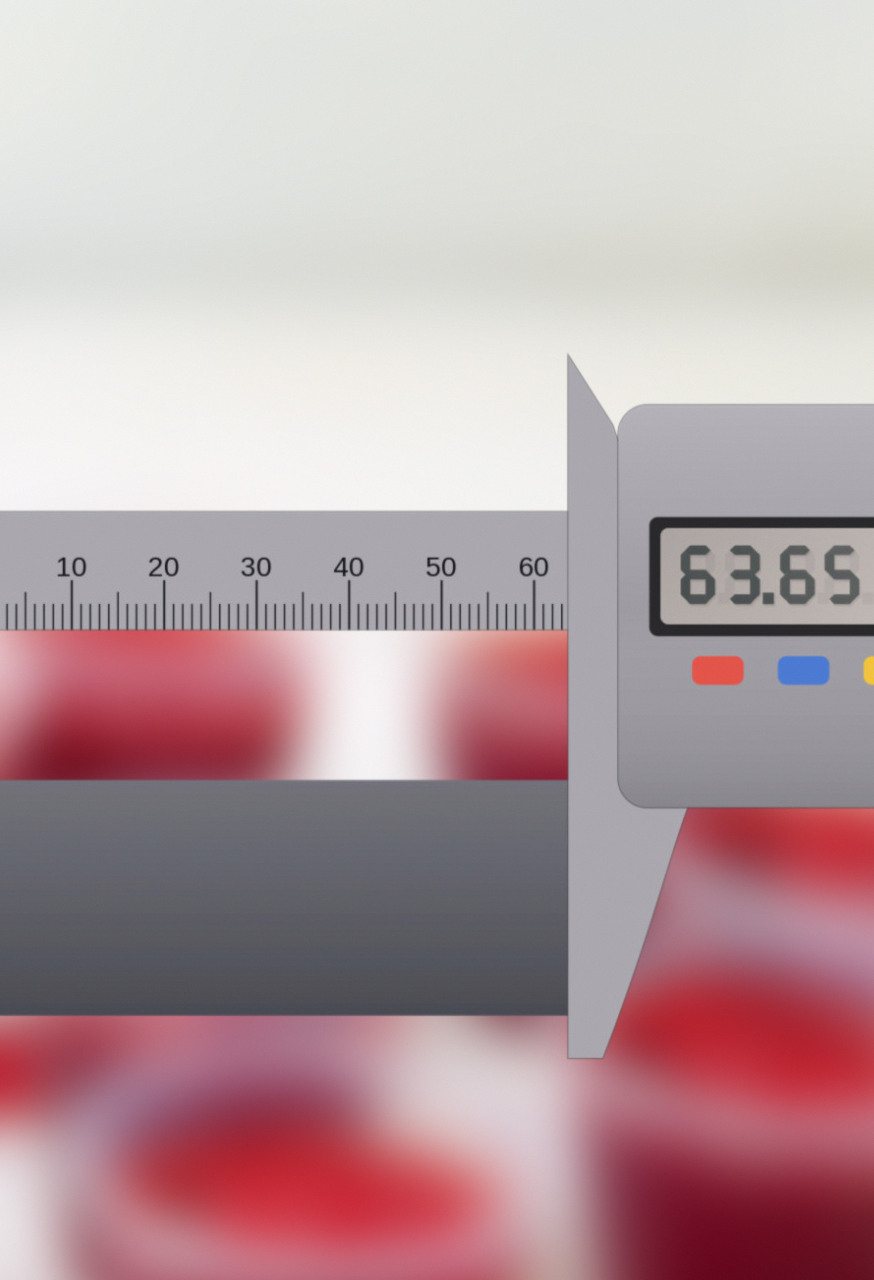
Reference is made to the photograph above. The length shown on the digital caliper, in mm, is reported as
63.65 mm
